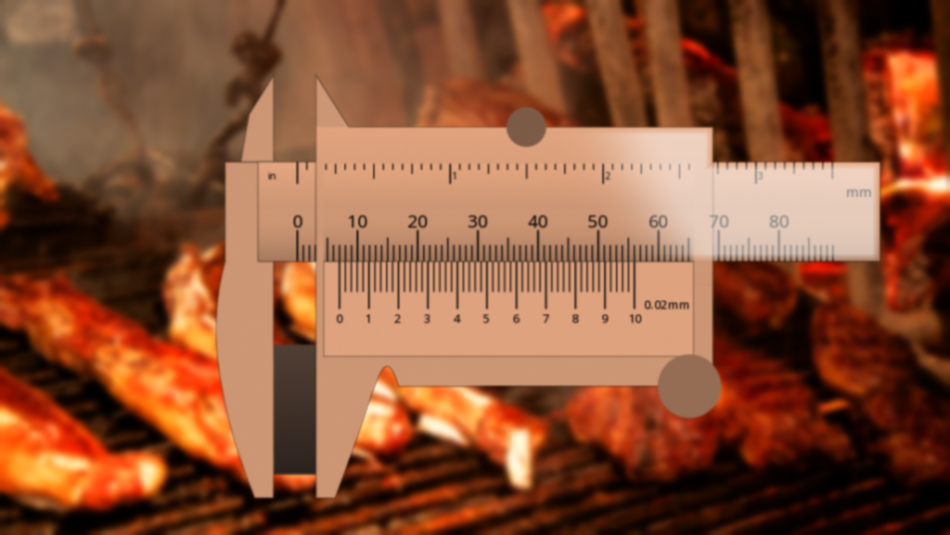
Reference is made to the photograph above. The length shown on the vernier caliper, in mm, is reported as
7.0 mm
